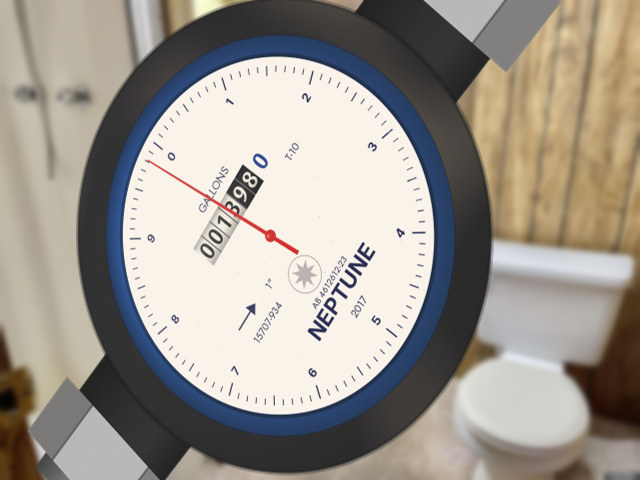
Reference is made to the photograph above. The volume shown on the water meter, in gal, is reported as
13979.8 gal
